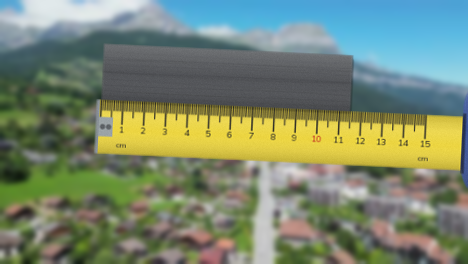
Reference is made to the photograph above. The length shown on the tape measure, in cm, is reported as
11.5 cm
